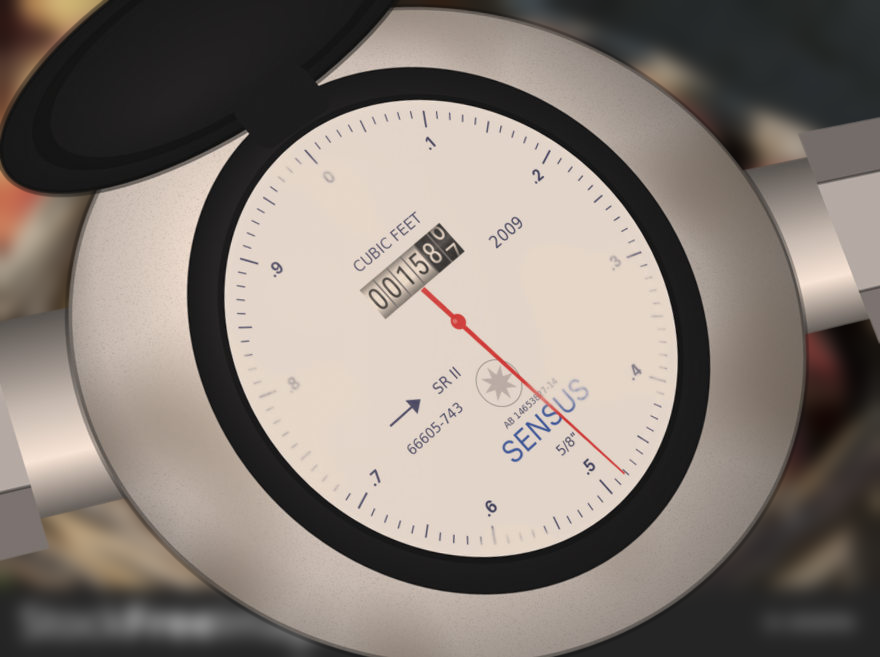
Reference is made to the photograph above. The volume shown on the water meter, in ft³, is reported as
1586.48 ft³
